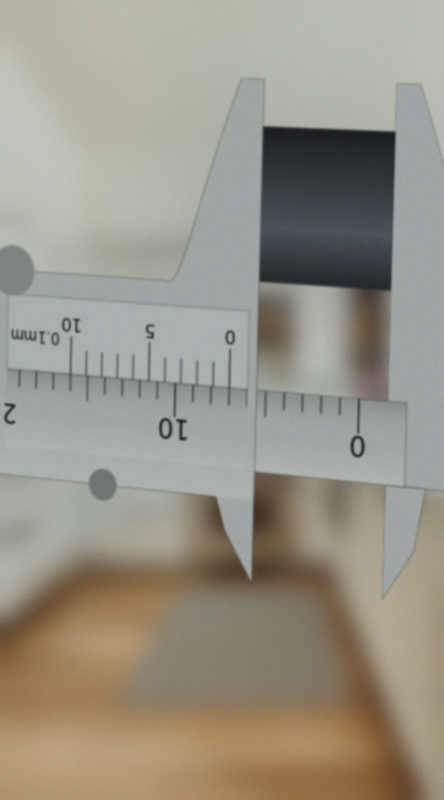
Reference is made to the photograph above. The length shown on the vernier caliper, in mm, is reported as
7.0 mm
